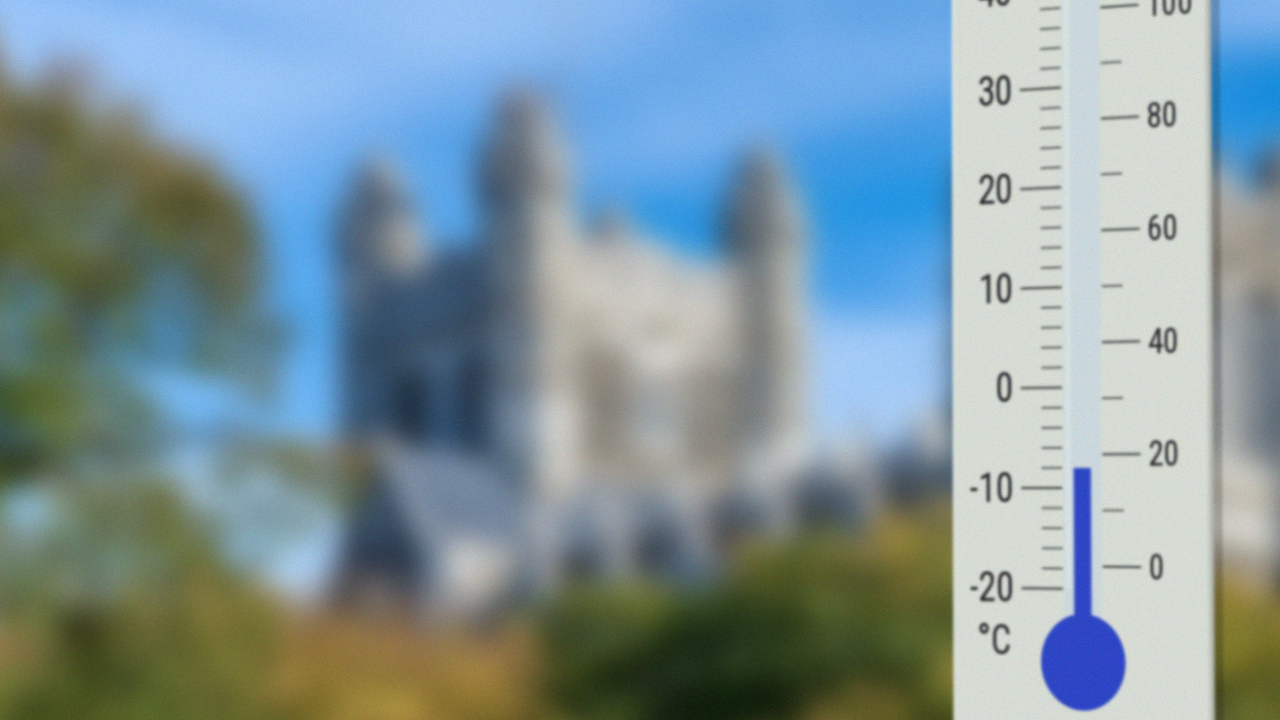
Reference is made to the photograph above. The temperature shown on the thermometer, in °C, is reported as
-8 °C
